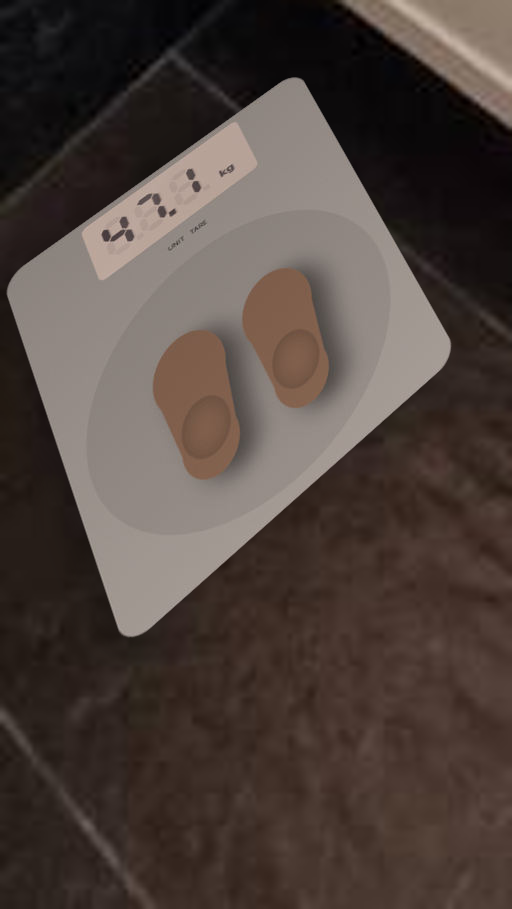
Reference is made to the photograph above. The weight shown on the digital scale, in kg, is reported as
47.1 kg
